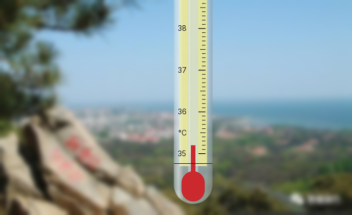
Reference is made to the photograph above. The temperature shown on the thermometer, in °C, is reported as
35.2 °C
